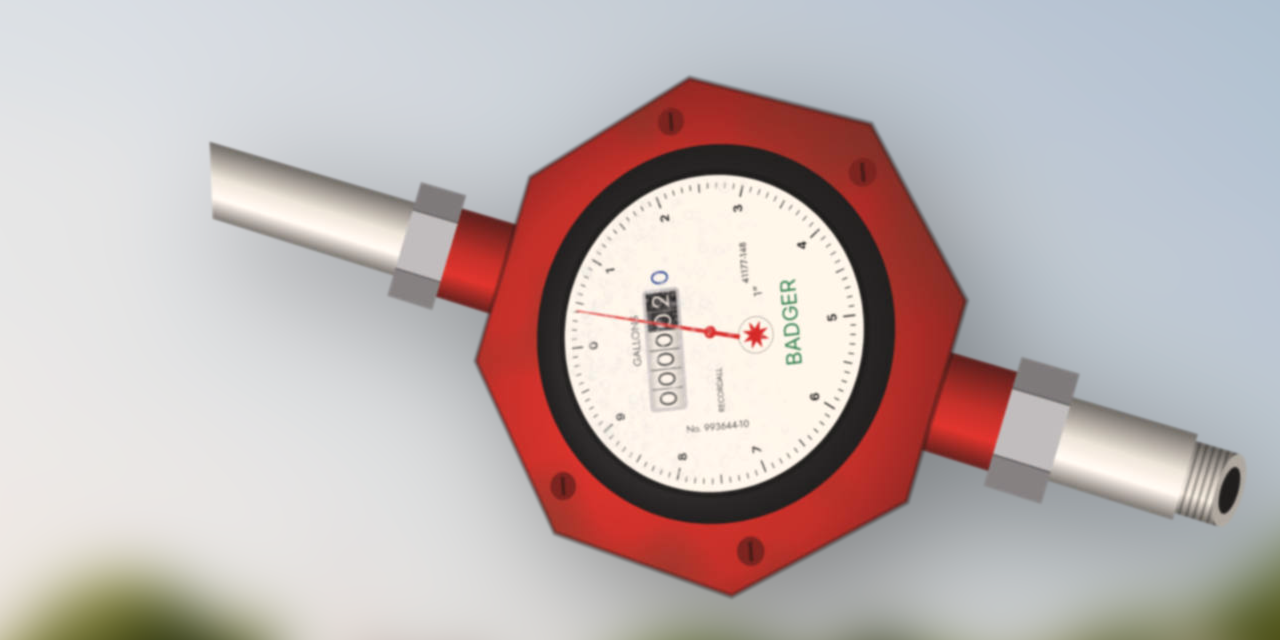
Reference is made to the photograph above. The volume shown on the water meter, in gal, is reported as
20.4 gal
